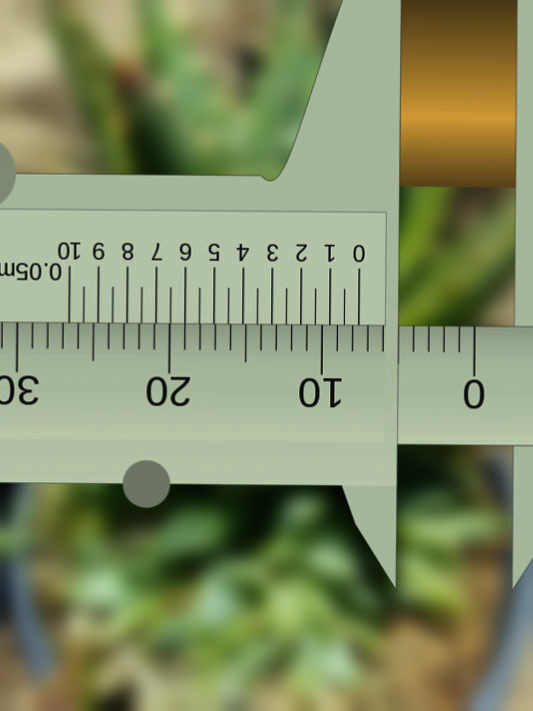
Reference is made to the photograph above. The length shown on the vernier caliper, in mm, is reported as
7.6 mm
